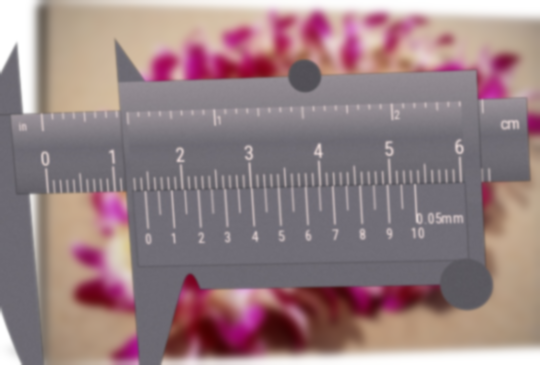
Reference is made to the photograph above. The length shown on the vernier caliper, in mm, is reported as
14.5 mm
